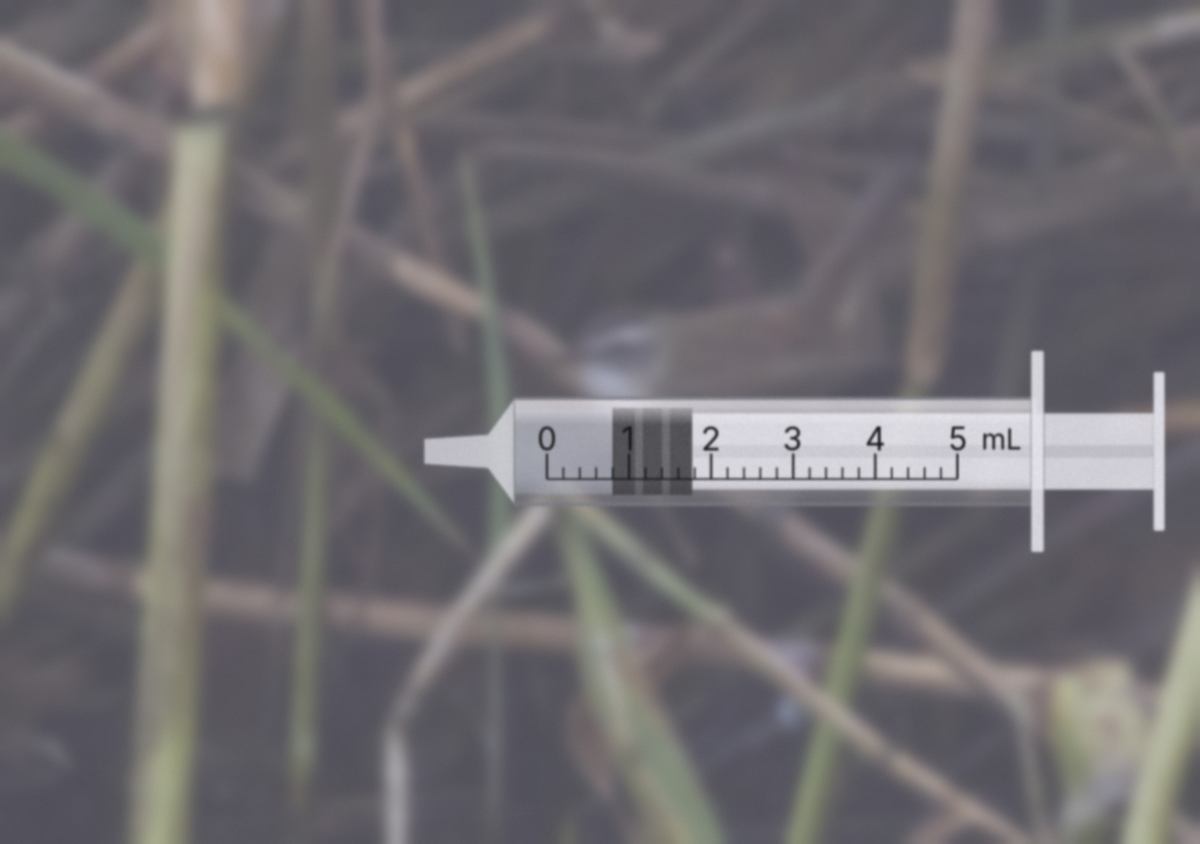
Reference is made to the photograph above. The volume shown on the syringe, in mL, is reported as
0.8 mL
